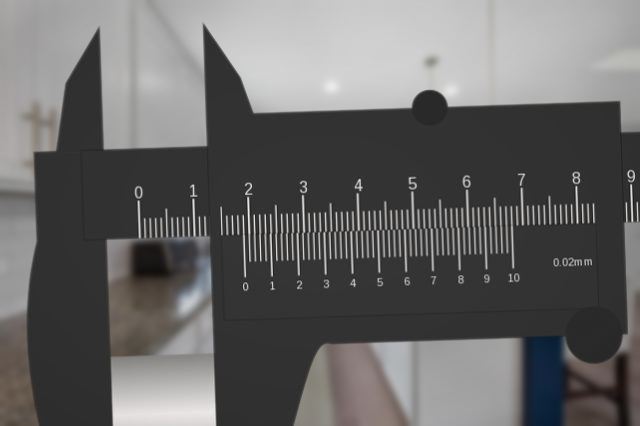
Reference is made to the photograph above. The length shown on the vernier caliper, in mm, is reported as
19.0 mm
